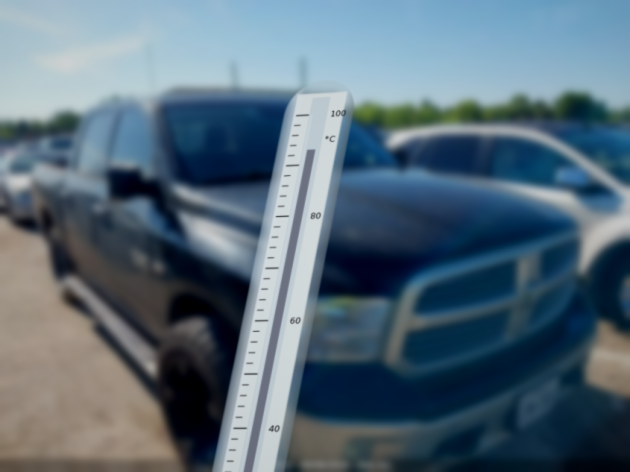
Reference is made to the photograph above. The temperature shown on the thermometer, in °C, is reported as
93 °C
